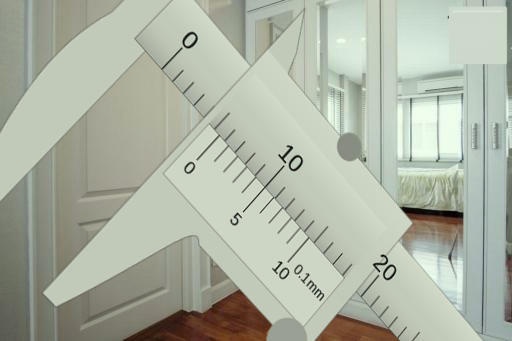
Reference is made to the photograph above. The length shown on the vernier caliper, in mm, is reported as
5.5 mm
